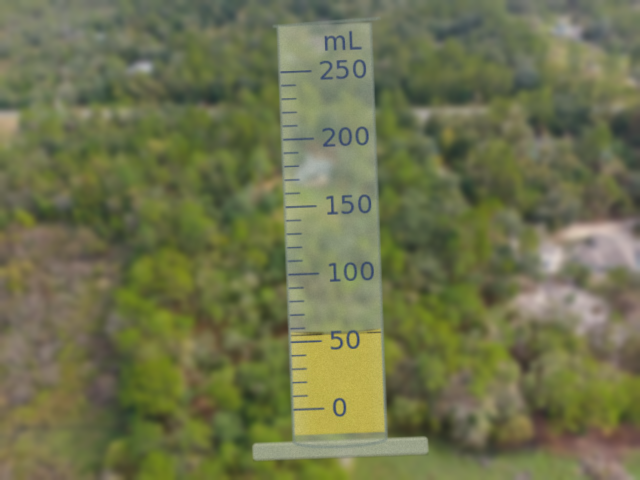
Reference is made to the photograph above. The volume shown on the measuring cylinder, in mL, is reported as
55 mL
